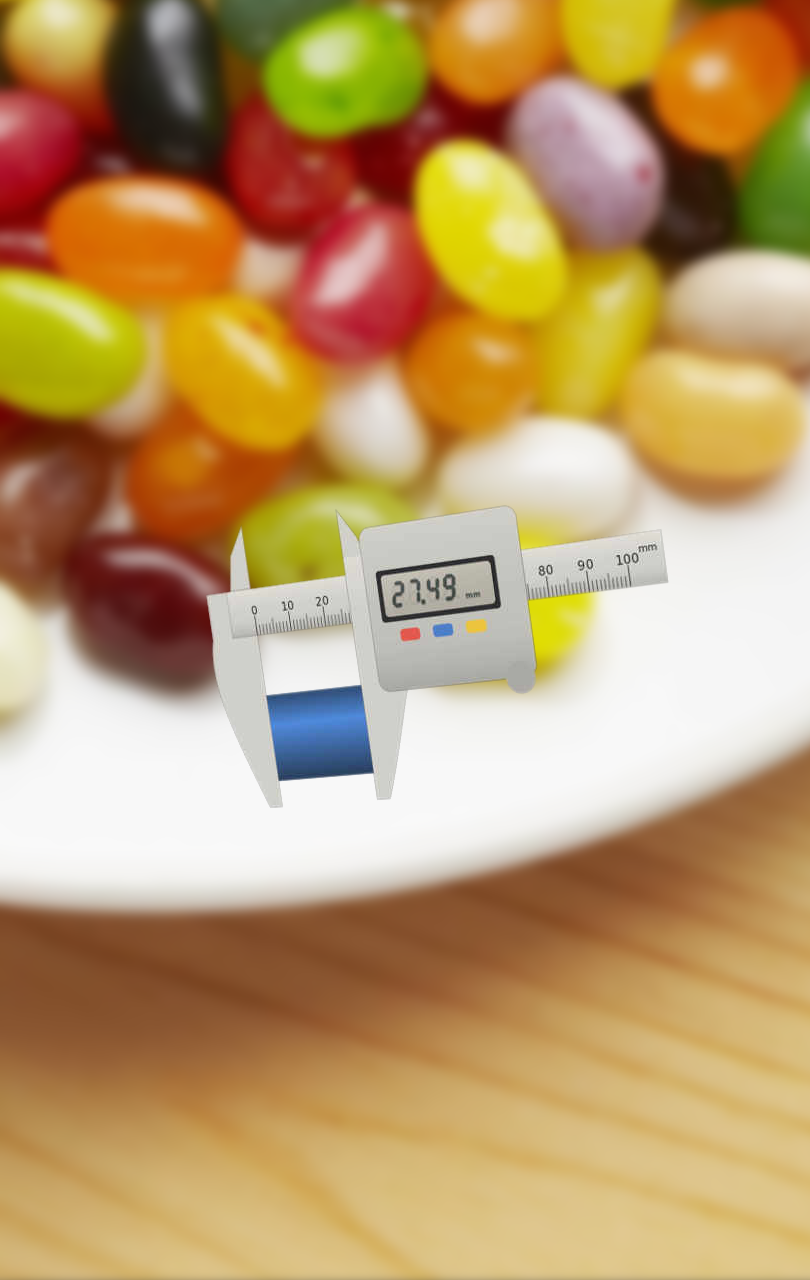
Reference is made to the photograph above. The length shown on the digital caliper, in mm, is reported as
27.49 mm
